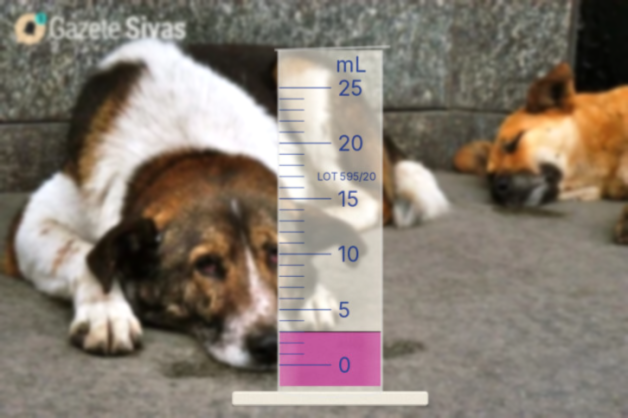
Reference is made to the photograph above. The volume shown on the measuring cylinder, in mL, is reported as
3 mL
